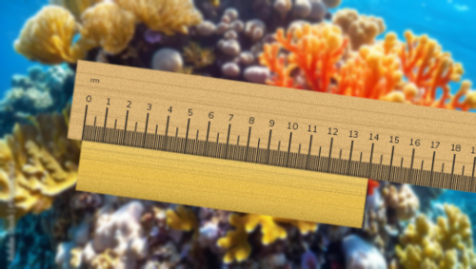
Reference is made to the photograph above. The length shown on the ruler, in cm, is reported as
14 cm
